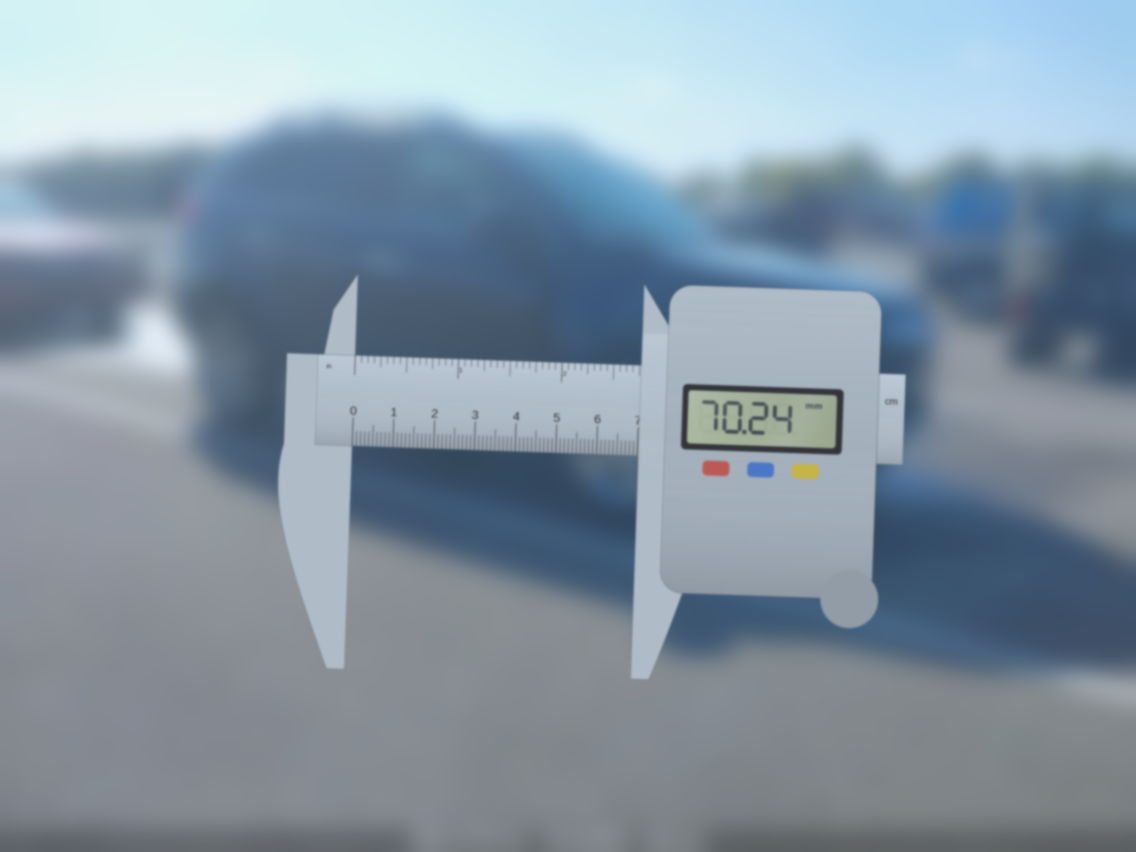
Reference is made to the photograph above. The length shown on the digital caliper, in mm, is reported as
70.24 mm
